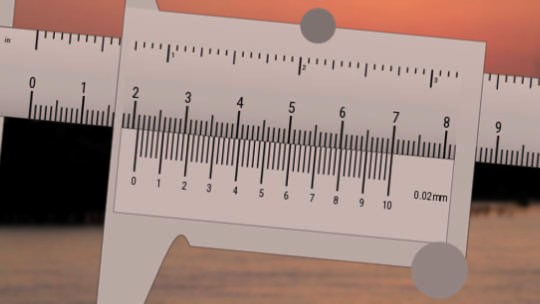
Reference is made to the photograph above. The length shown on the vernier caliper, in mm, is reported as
21.0 mm
